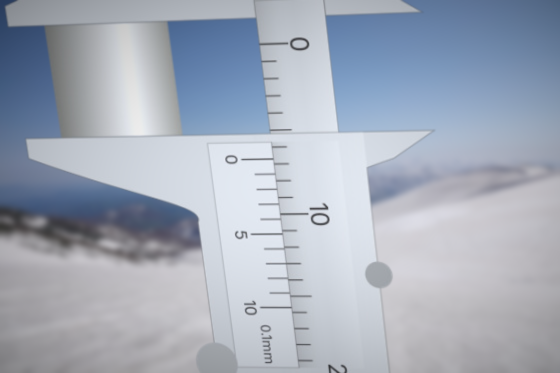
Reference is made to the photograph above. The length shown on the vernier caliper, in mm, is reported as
6.7 mm
